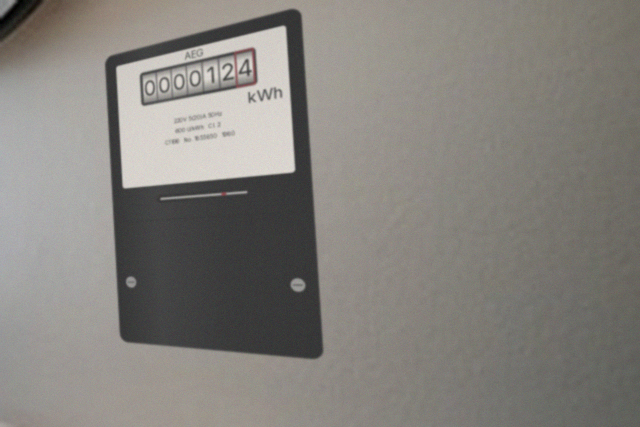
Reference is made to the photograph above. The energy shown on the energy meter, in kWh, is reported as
12.4 kWh
